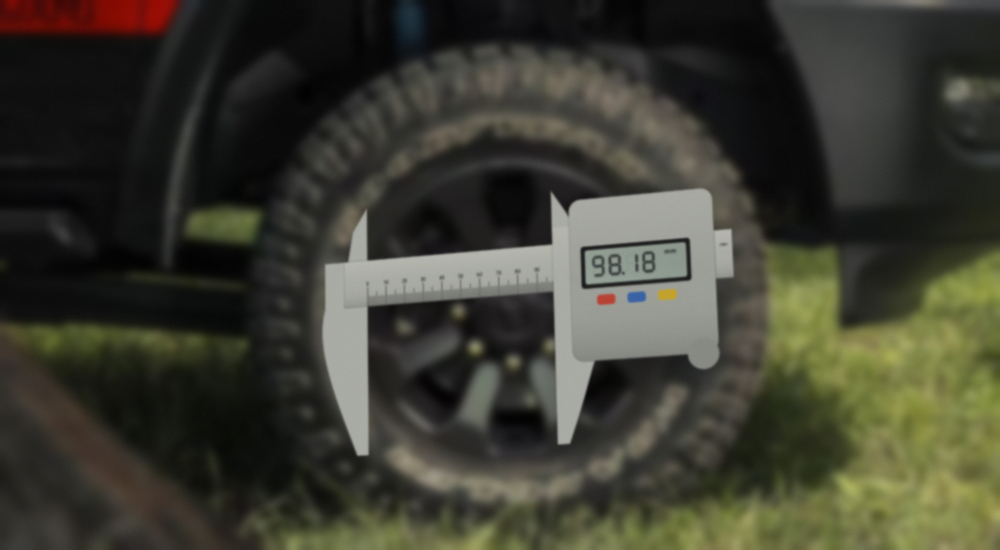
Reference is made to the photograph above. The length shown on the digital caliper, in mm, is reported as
98.18 mm
